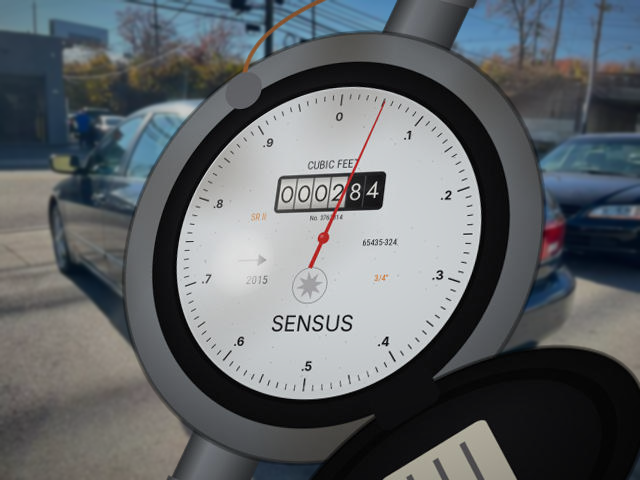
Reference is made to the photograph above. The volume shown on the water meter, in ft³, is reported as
284.05 ft³
